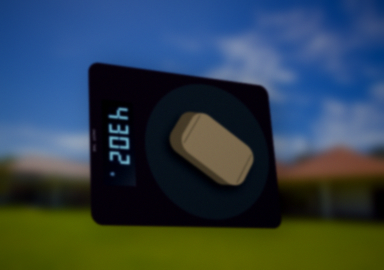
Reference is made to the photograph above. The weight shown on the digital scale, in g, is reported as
4302 g
